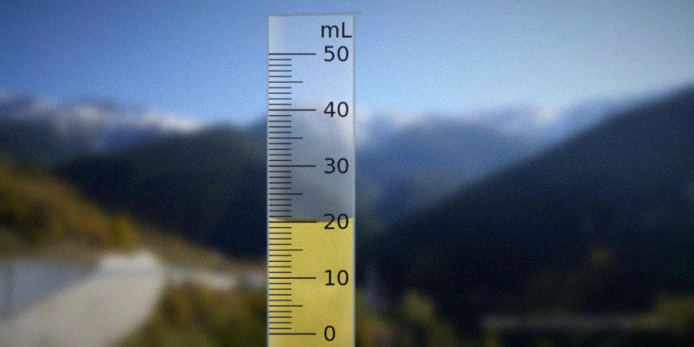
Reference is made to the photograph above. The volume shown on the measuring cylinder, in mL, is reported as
20 mL
